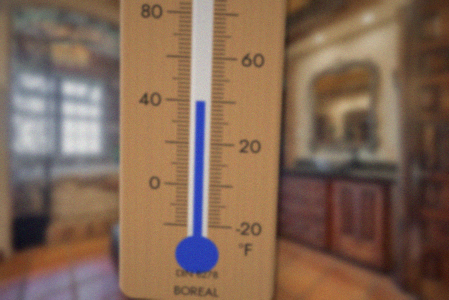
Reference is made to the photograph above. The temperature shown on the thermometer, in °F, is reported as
40 °F
